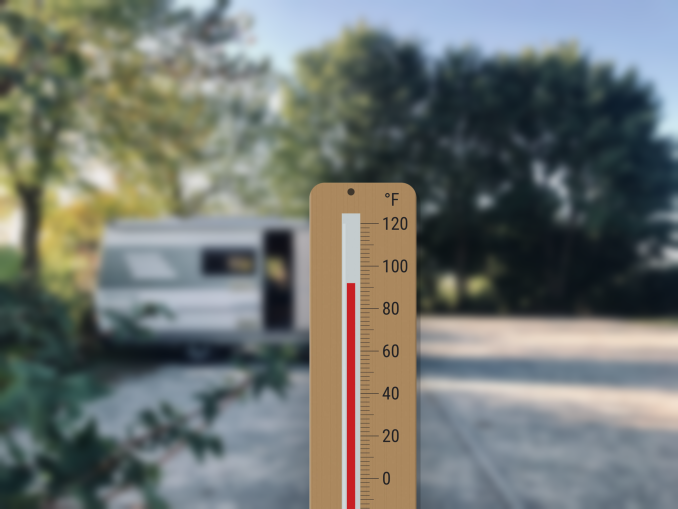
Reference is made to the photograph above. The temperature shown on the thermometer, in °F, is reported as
92 °F
